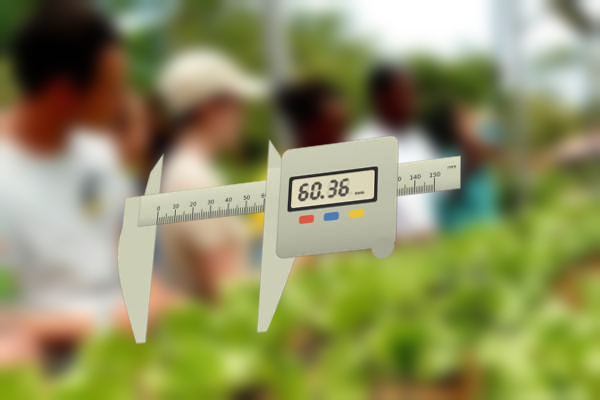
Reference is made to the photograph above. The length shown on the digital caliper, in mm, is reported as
60.36 mm
